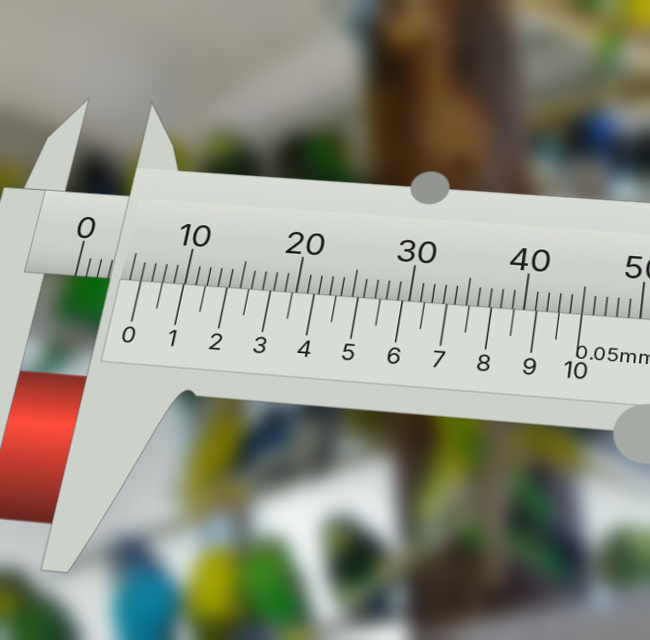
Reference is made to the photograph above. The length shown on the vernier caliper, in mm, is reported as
6.0 mm
